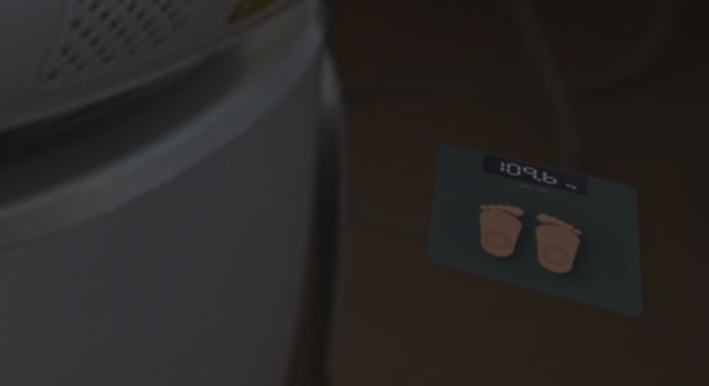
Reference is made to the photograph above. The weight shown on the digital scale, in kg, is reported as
109.6 kg
